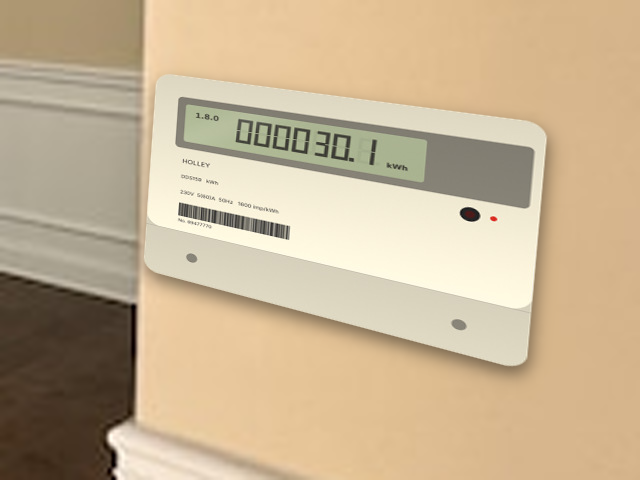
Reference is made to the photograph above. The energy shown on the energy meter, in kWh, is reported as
30.1 kWh
